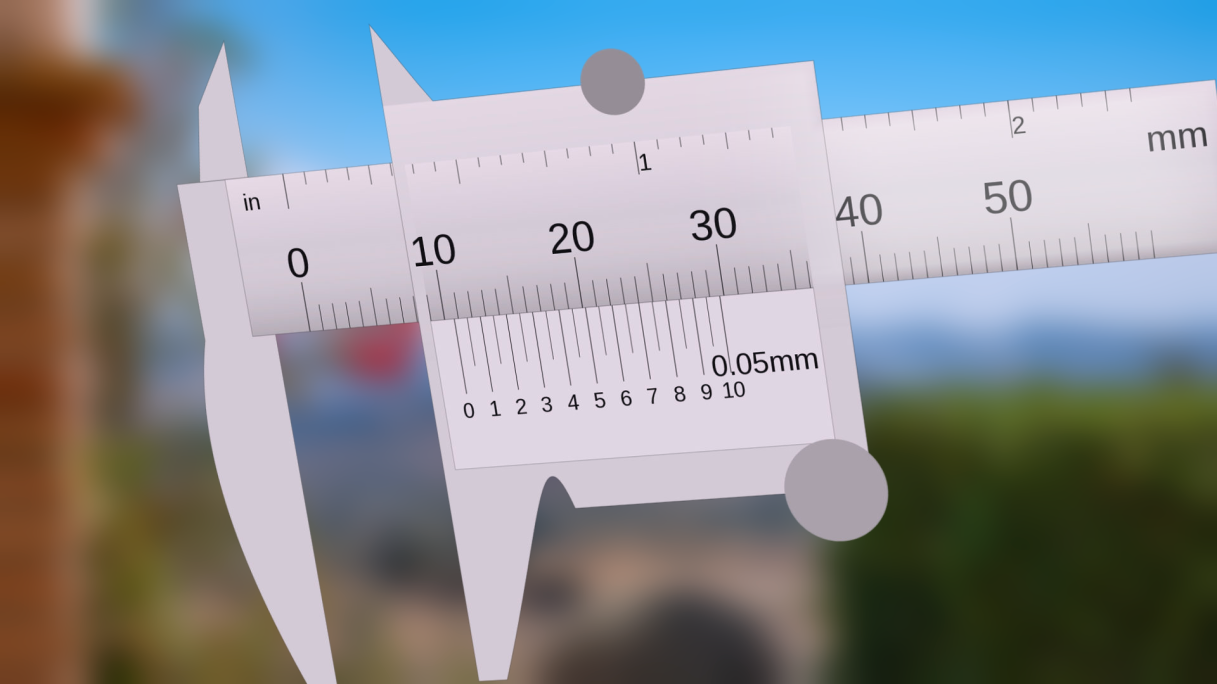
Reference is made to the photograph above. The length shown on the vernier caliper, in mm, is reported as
10.7 mm
